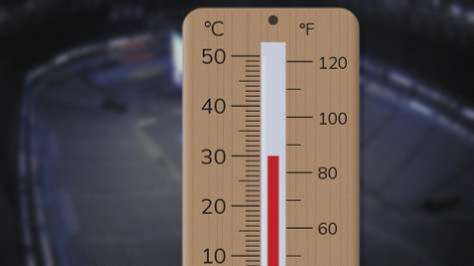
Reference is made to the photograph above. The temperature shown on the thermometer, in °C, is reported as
30 °C
